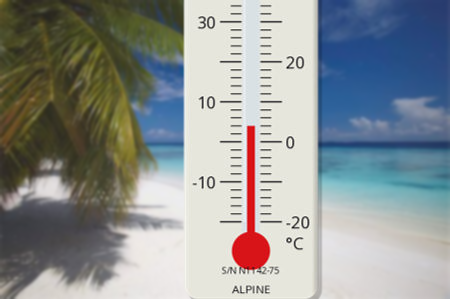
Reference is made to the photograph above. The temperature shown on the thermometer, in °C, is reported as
4 °C
